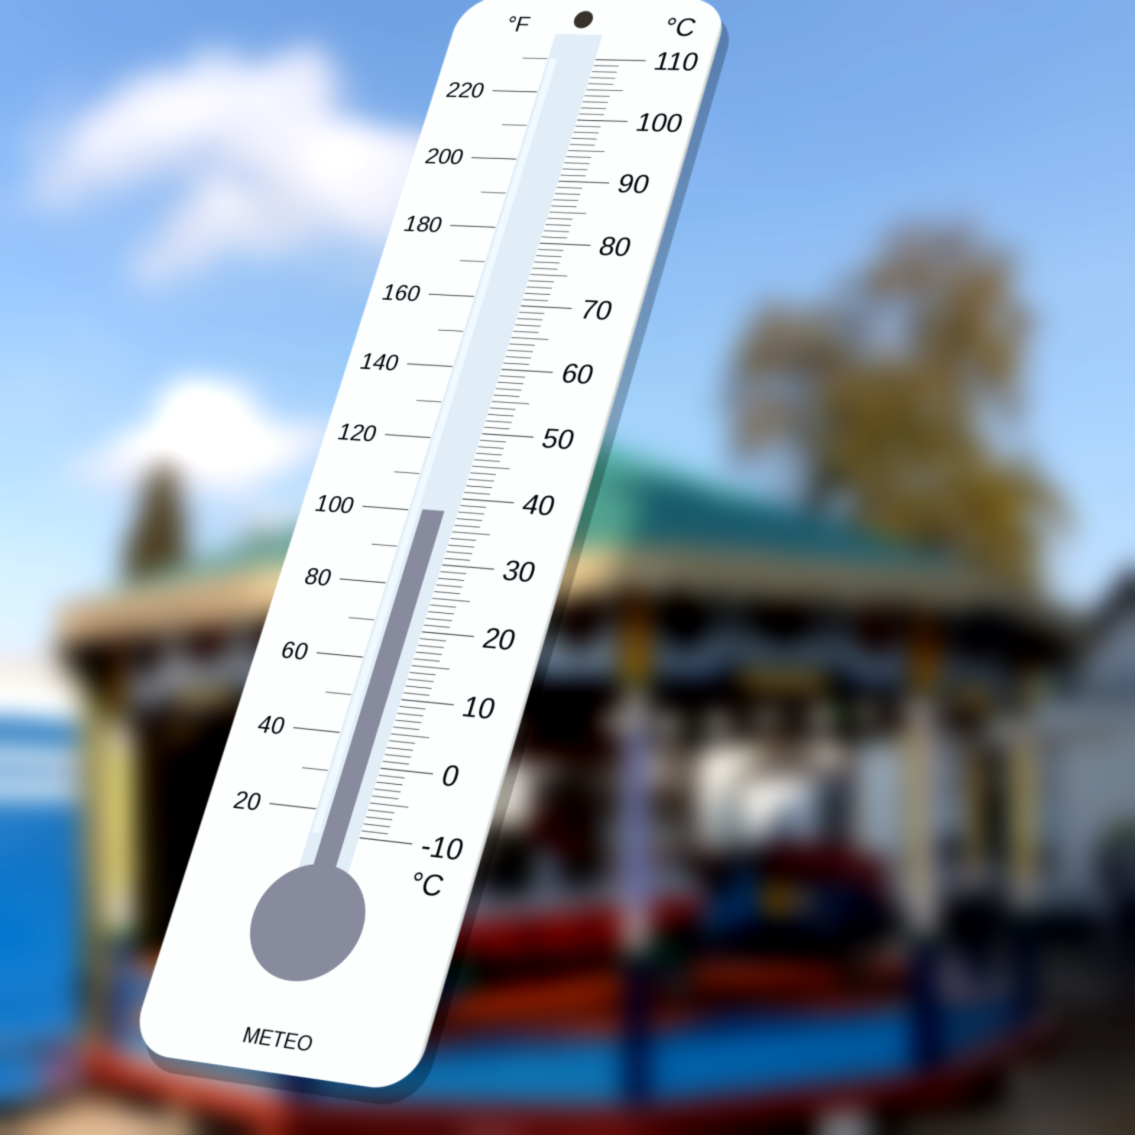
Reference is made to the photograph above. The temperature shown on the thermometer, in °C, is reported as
38 °C
